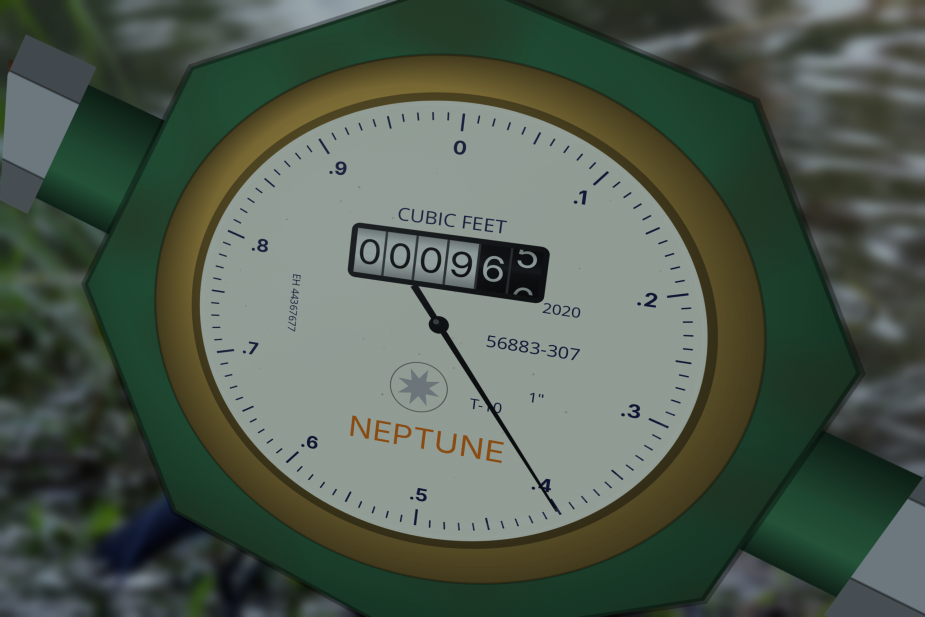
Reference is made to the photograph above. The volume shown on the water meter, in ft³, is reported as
965.40 ft³
